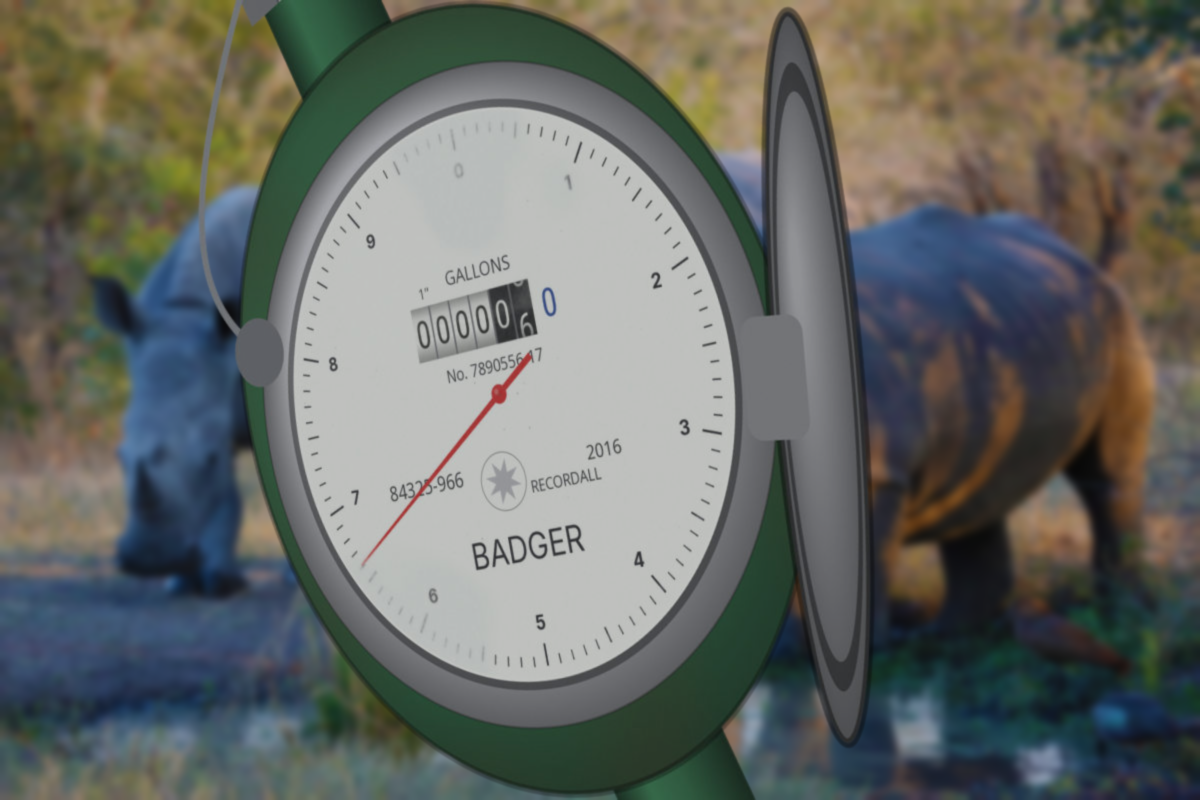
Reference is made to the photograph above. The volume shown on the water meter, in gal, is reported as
56.6 gal
